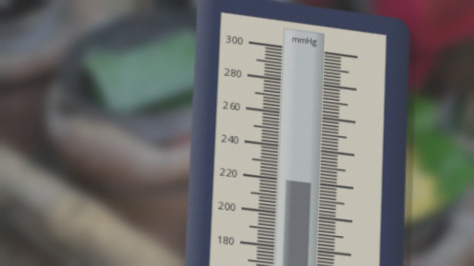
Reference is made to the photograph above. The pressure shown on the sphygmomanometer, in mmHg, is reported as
220 mmHg
